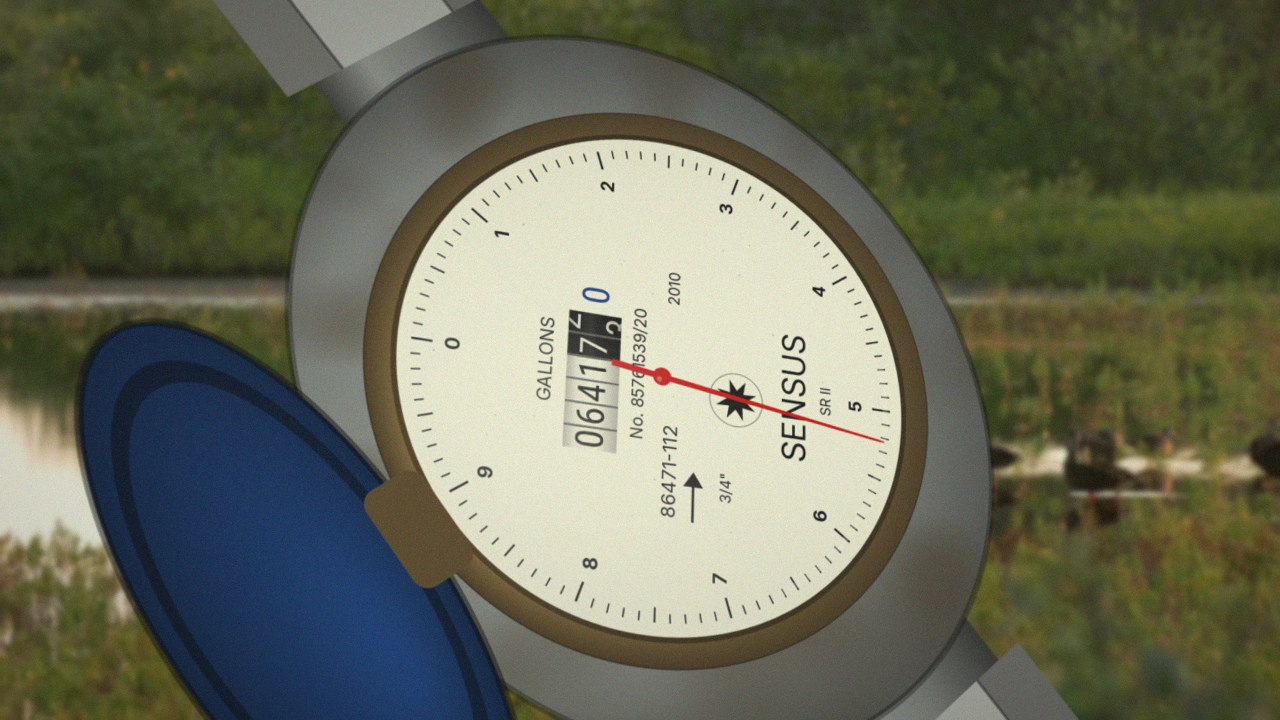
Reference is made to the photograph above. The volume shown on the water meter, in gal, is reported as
641725.2 gal
